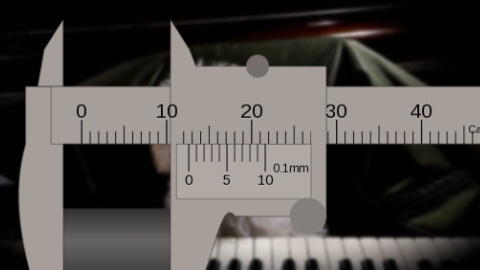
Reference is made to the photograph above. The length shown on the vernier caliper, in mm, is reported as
12.6 mm
